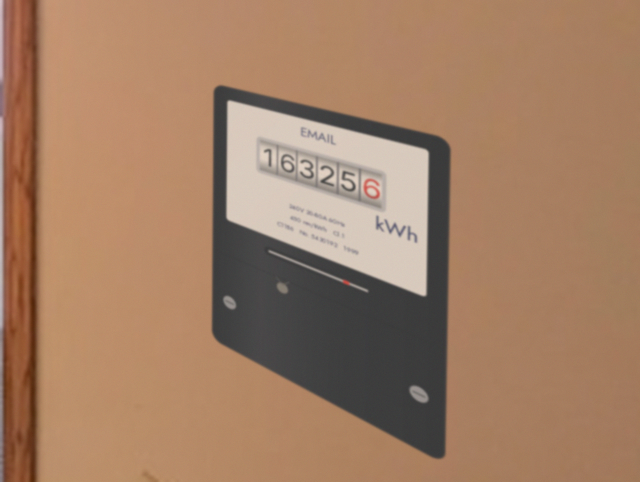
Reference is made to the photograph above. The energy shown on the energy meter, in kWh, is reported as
16325.6 kWh
